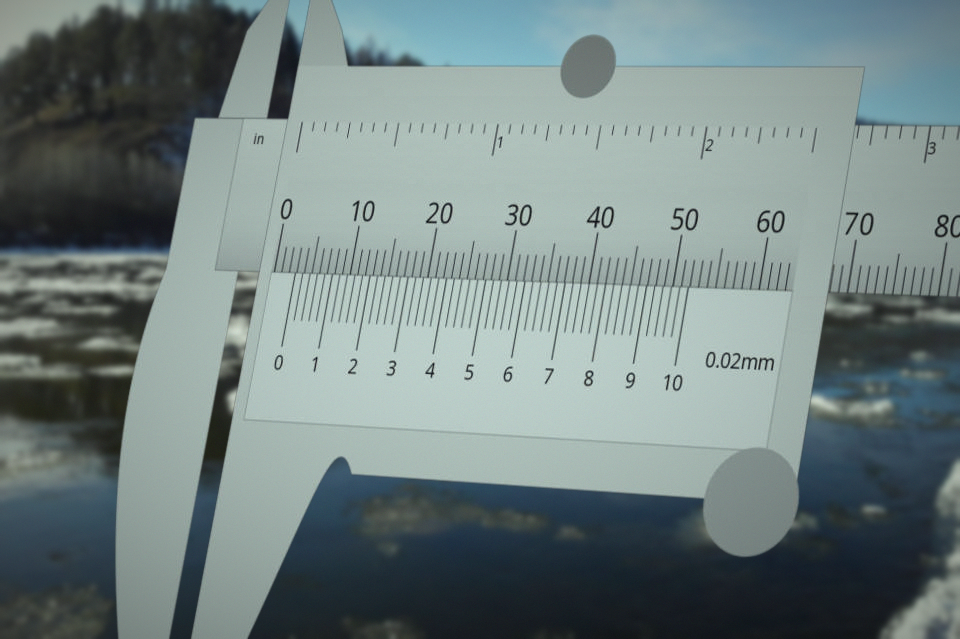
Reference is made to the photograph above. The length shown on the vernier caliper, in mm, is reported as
2.8 mm
